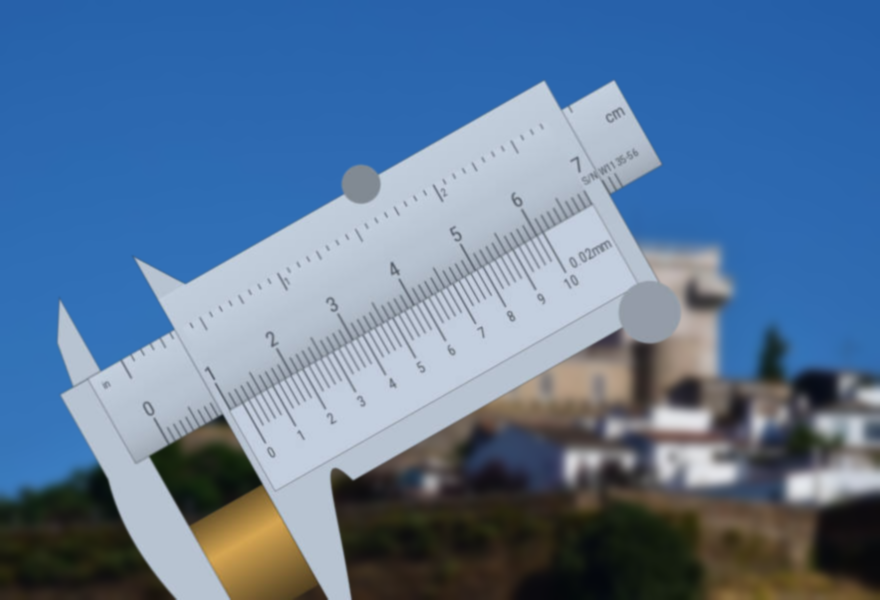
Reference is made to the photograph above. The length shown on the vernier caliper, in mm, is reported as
12.0 mm
